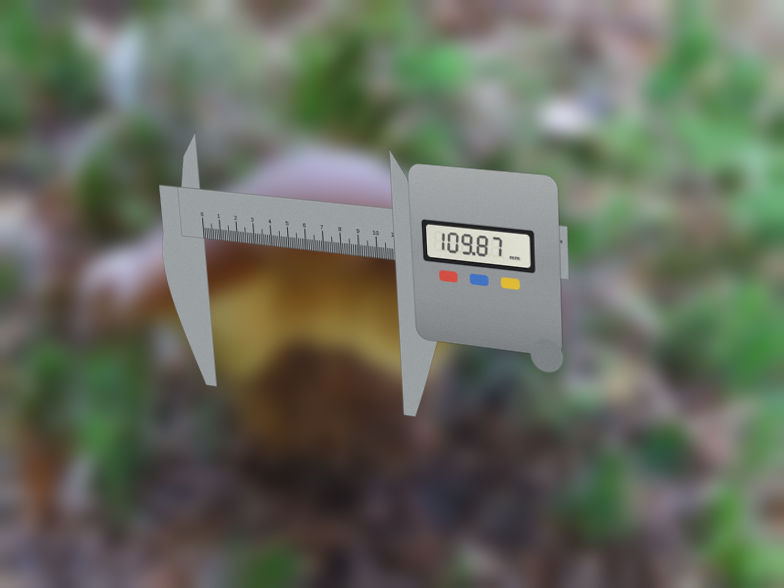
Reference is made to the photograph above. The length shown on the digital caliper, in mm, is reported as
109.87 mm
